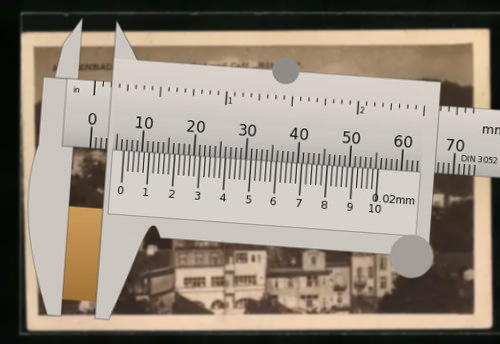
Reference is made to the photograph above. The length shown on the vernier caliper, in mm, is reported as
6.5 mm
